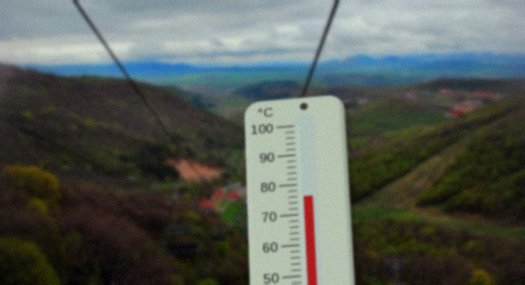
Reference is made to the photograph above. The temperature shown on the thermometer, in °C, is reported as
76 °C
